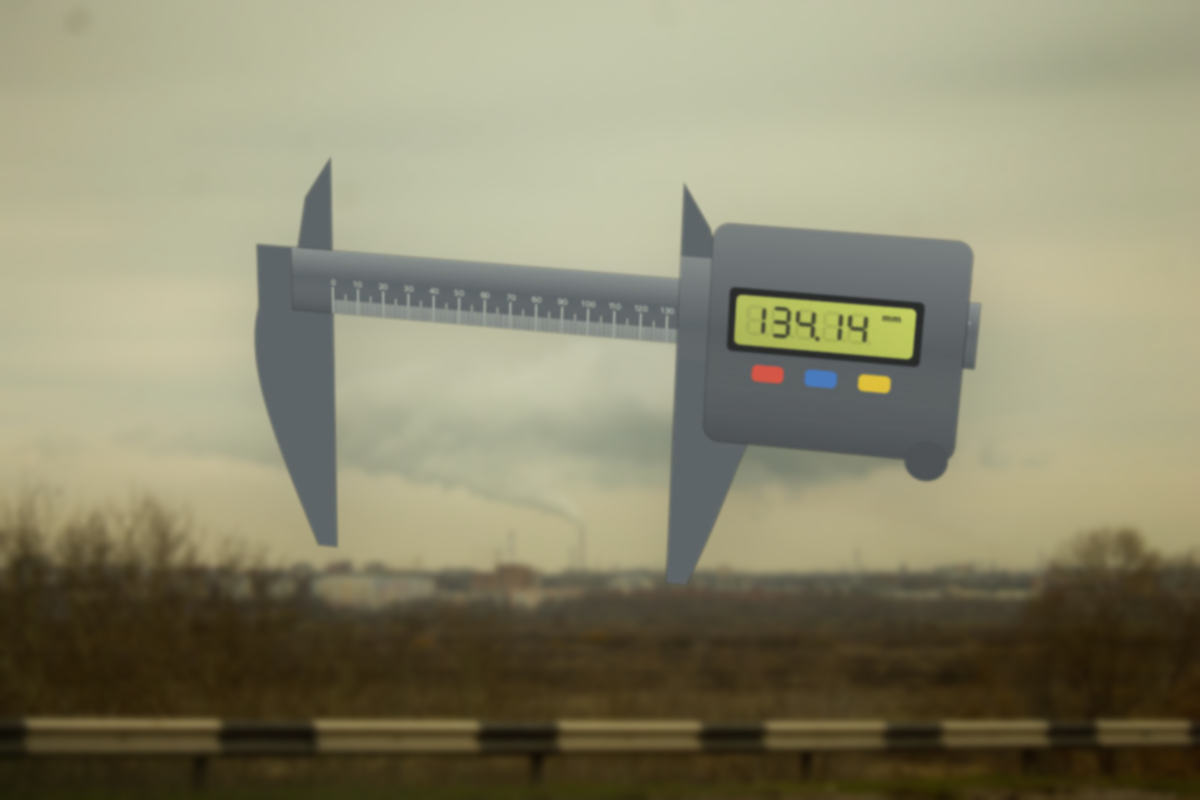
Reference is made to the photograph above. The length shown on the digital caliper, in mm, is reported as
134.14 mm
